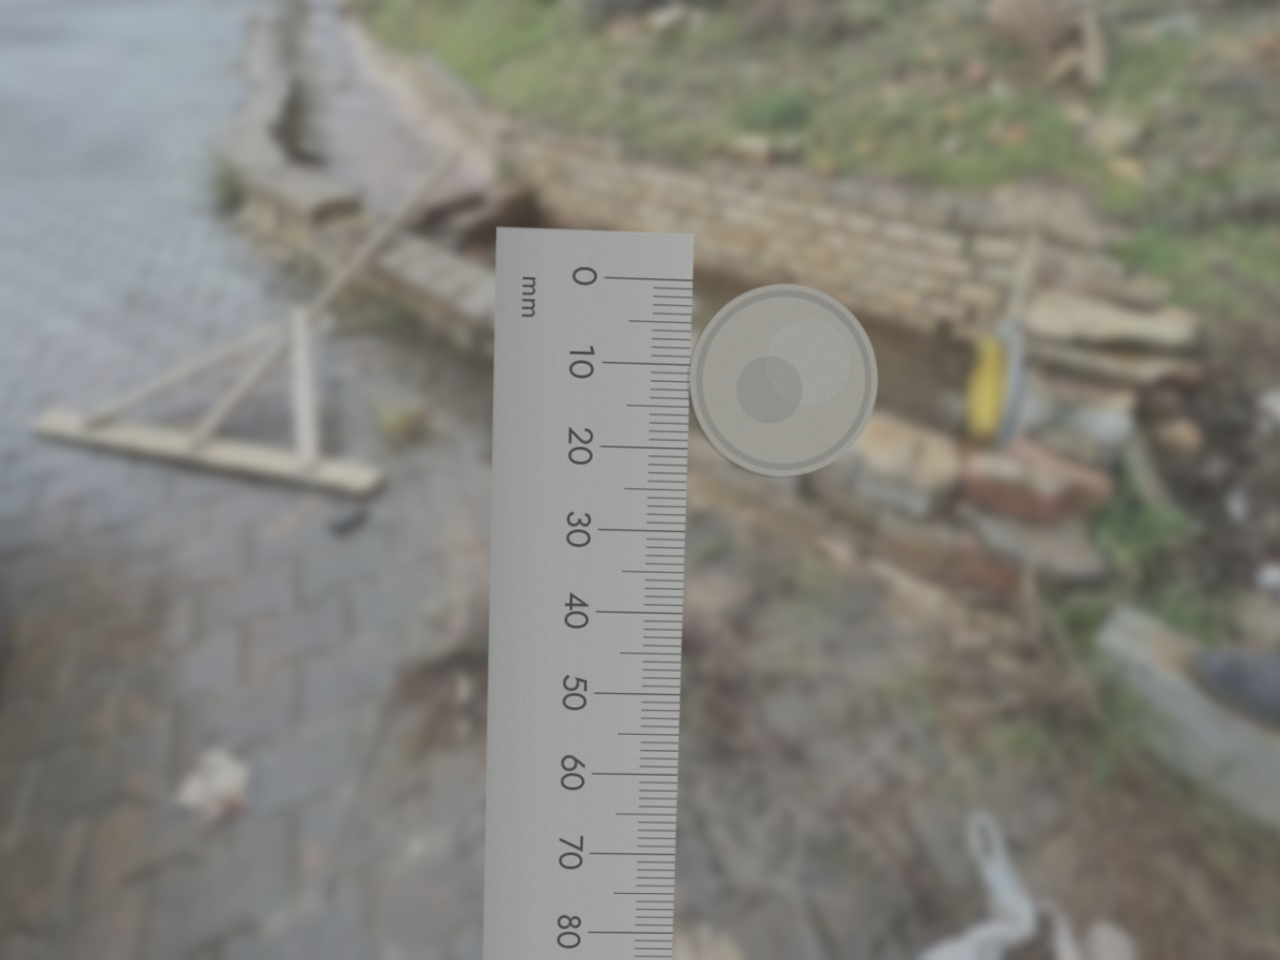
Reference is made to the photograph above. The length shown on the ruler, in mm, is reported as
23 mm
